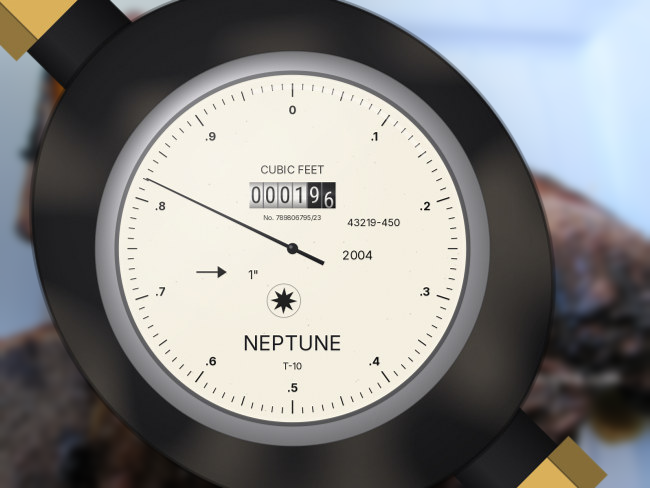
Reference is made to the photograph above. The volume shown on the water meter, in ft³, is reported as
195.82 ft³
